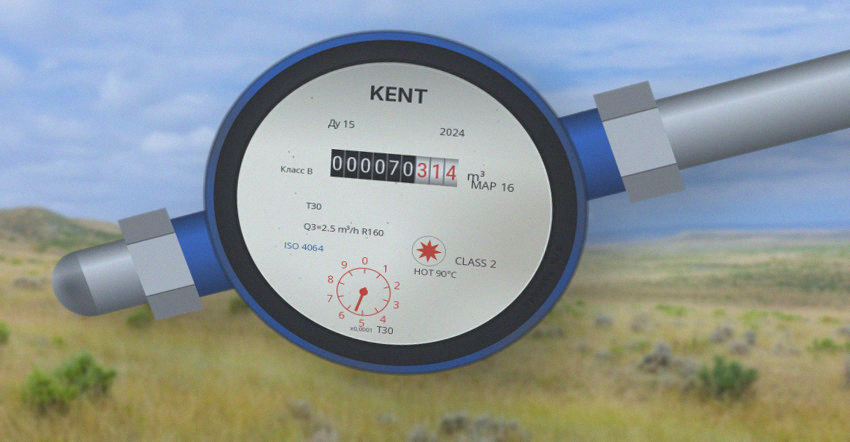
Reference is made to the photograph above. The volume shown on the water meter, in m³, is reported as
70.3145 m³
